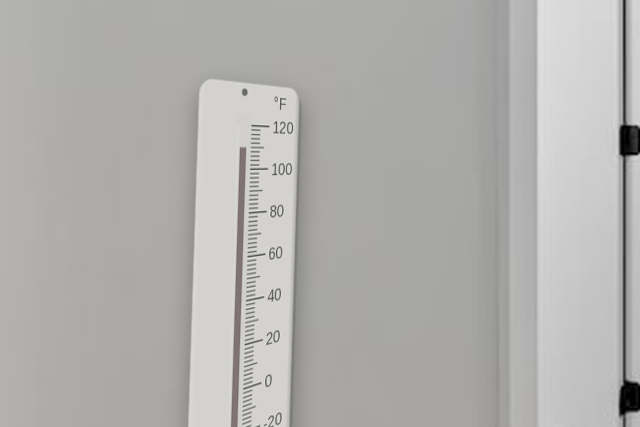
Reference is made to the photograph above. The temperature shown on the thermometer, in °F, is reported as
110 °F
